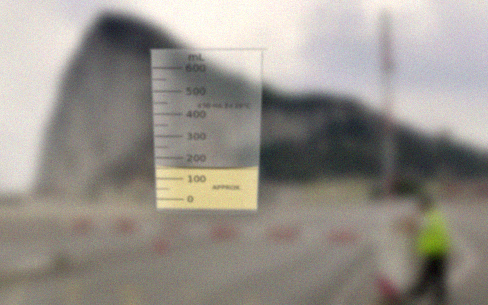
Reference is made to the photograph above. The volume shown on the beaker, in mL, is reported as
150 mL
